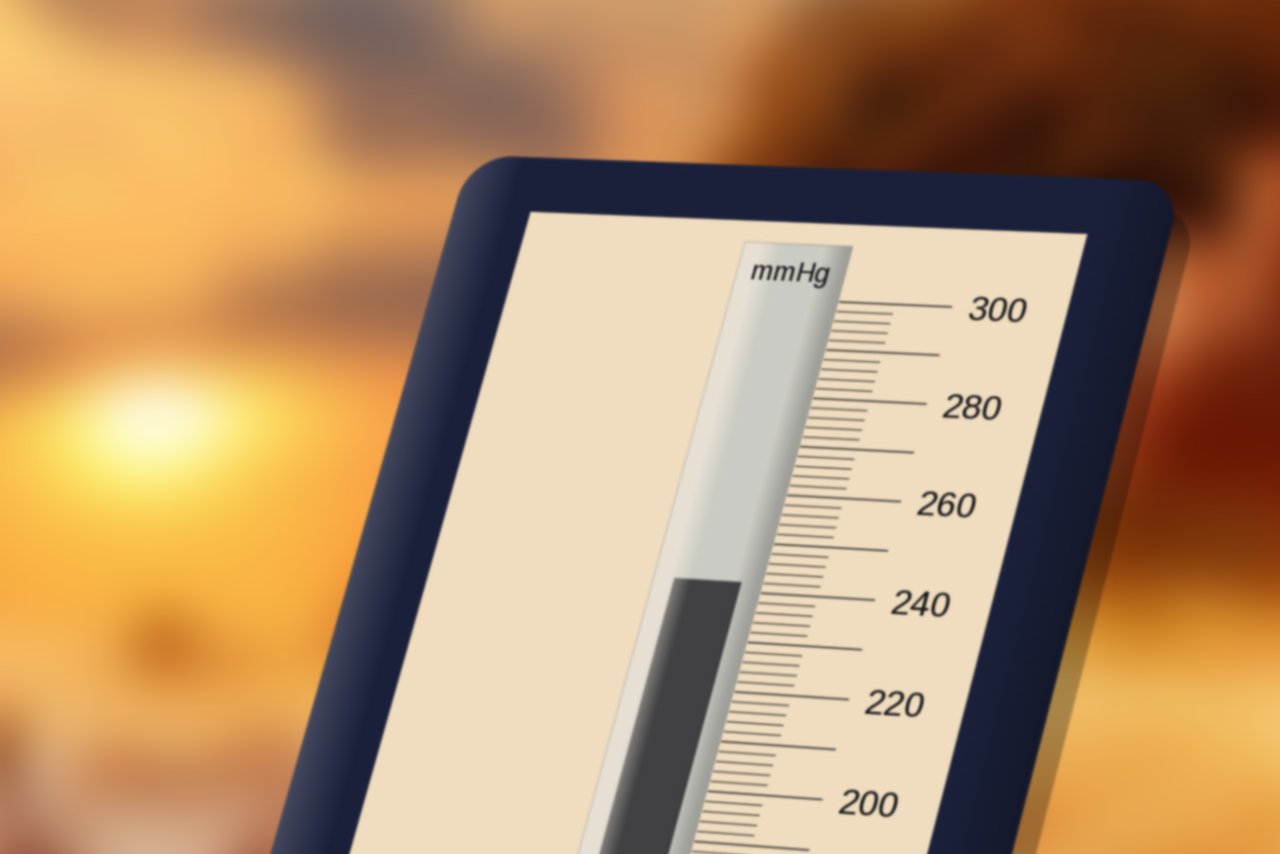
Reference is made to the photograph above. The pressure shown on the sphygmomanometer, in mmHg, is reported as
242 mmHg
